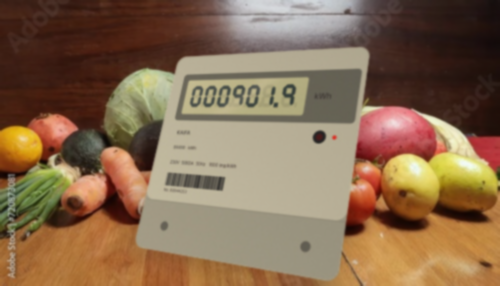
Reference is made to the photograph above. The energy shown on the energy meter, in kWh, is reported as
901.9 kWh
